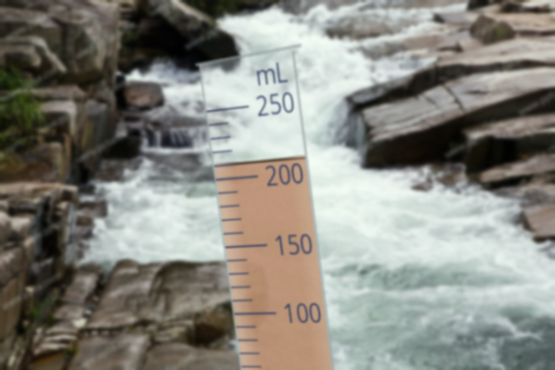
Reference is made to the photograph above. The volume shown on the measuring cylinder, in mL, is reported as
210 mL
